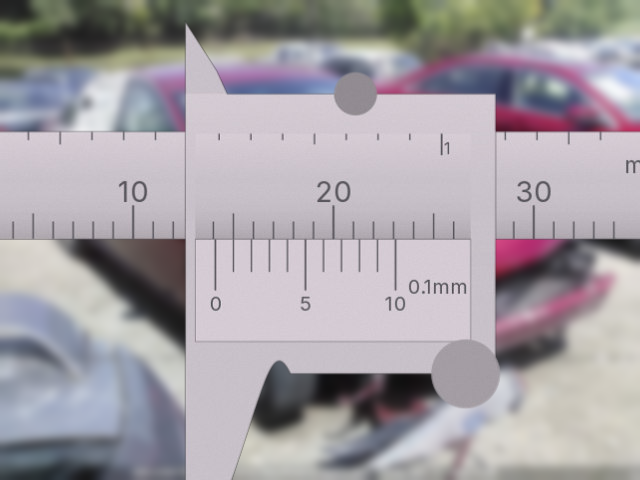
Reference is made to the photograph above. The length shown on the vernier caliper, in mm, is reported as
14.1 mm
